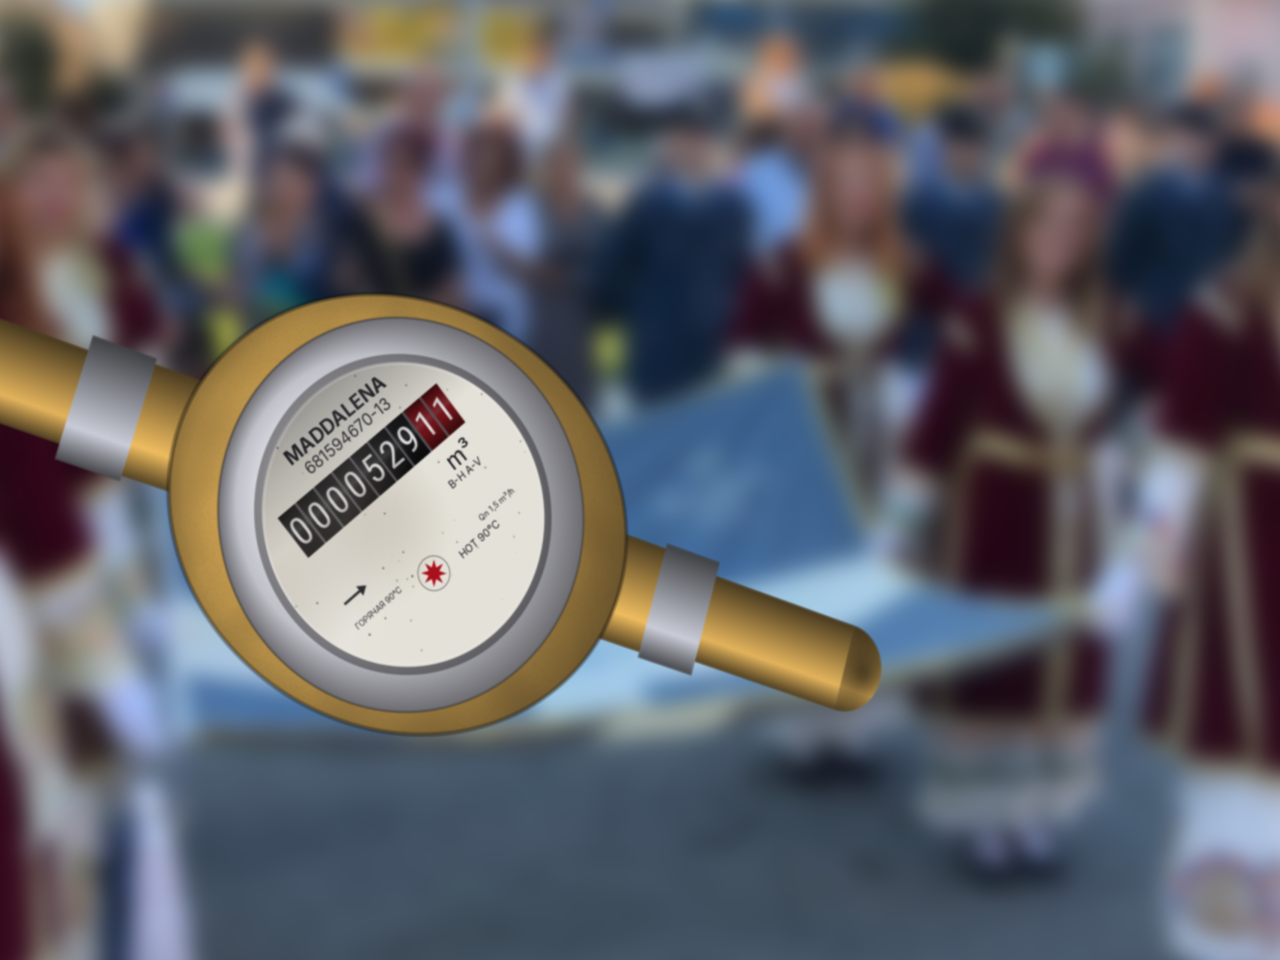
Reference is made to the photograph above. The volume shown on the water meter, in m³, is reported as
529.11 m³
